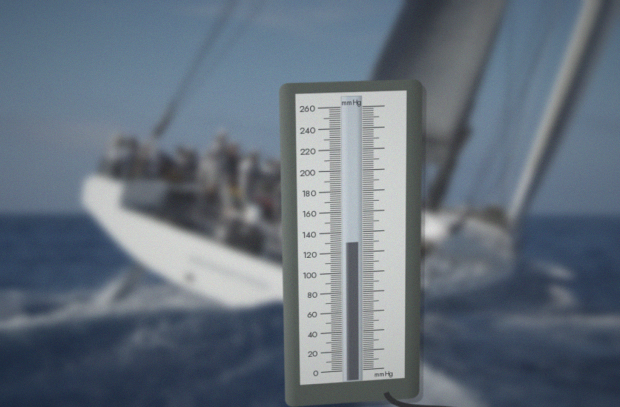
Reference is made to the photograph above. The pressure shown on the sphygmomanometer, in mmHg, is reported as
130 mmHg
